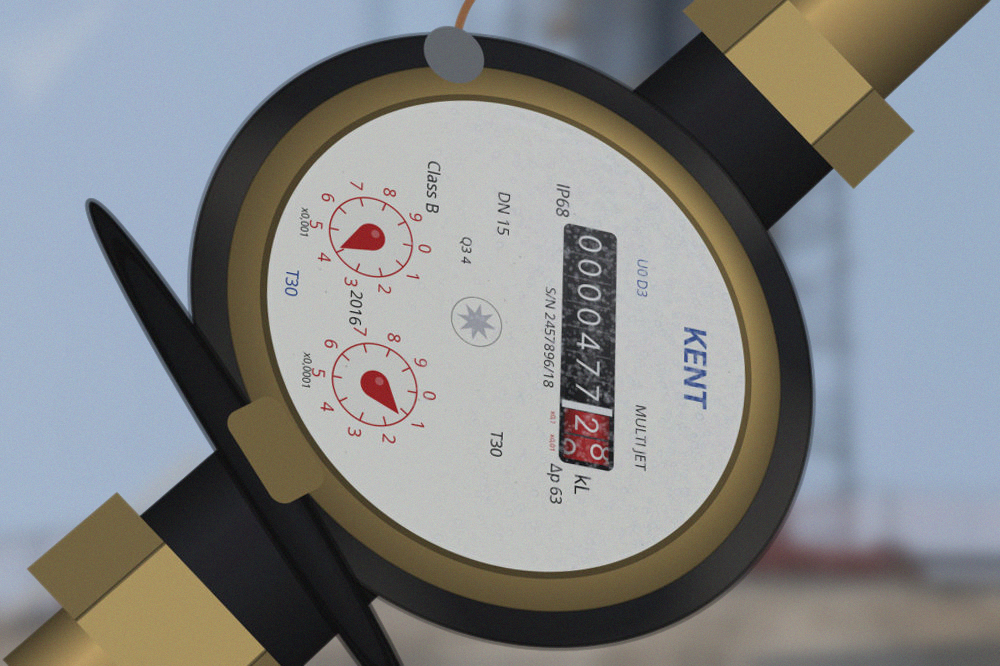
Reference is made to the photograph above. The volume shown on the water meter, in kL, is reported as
477.2841 kL
